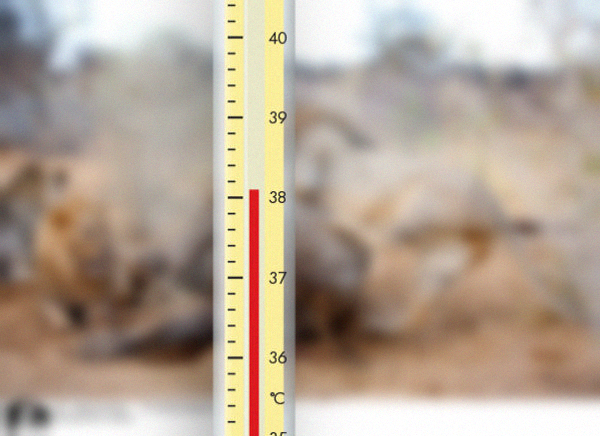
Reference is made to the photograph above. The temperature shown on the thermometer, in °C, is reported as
38.1 °C
